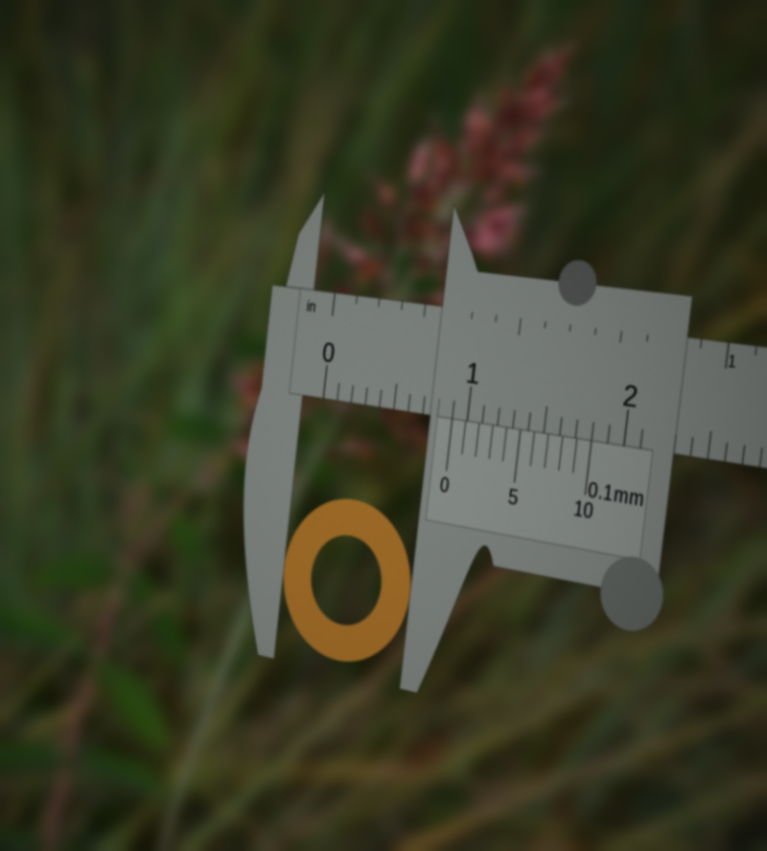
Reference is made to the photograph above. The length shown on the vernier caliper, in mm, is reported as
9.0 mm
